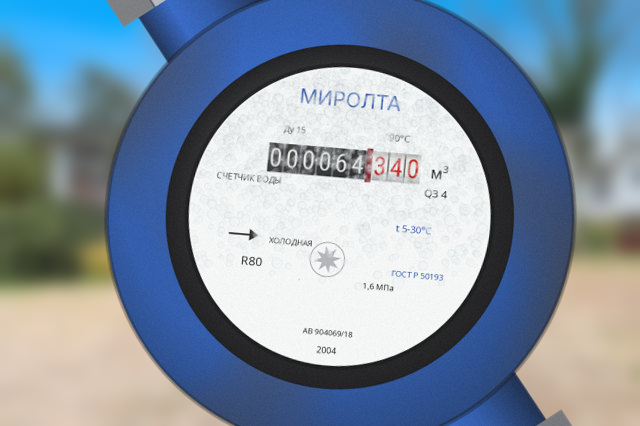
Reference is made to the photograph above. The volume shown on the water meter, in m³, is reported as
64.340 m³
